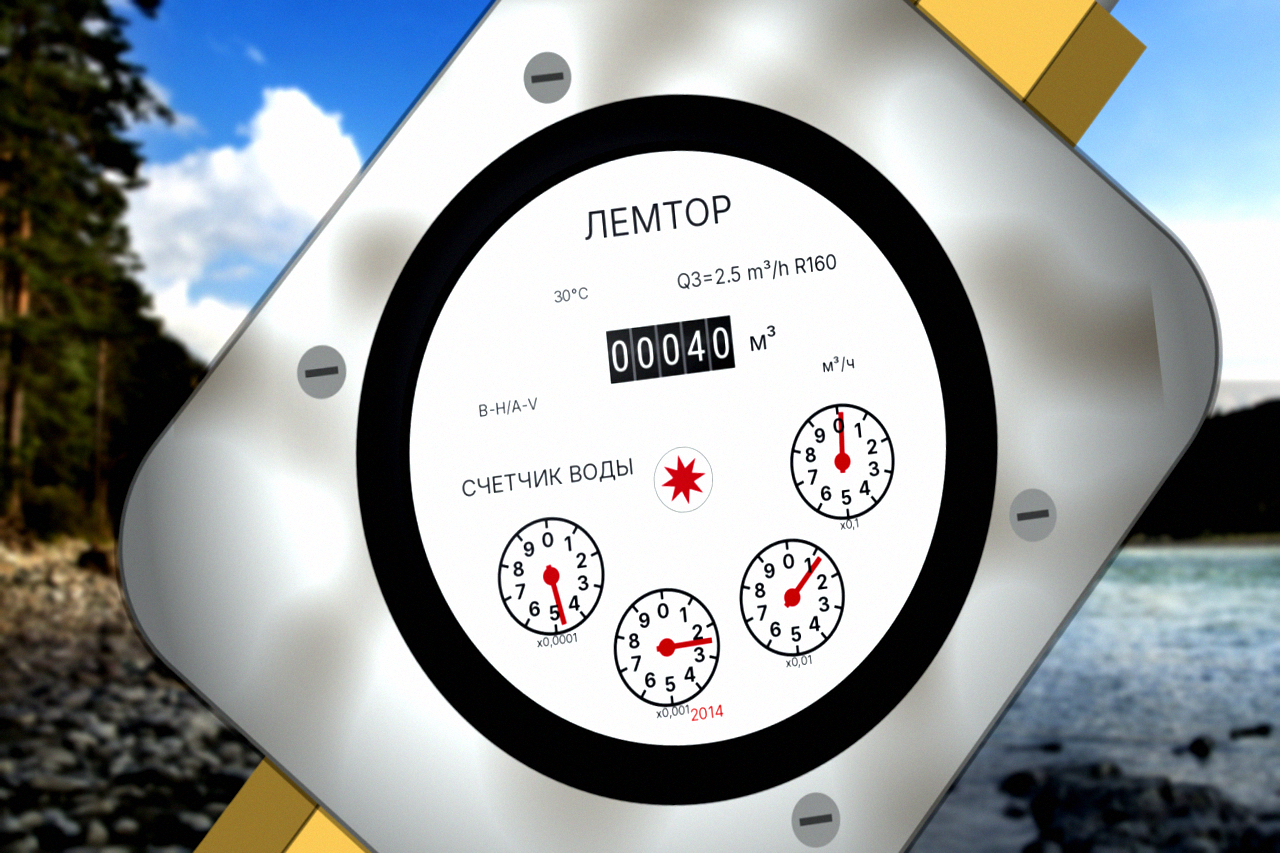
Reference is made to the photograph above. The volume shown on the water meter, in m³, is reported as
40.0124 m³
